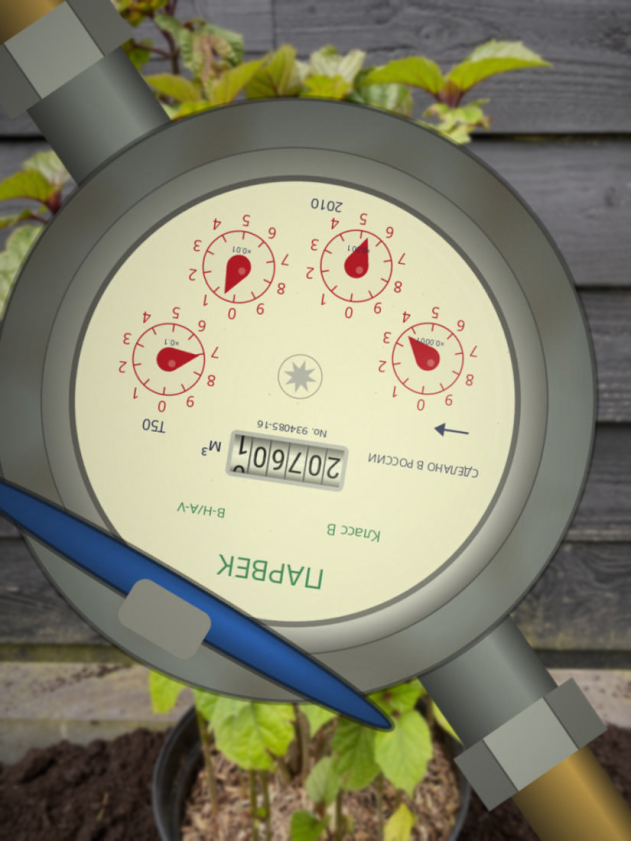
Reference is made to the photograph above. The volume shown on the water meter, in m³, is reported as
207600.7053 m³
